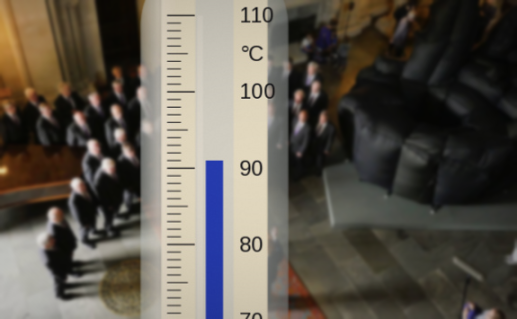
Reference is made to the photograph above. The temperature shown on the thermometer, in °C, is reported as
91 °C
